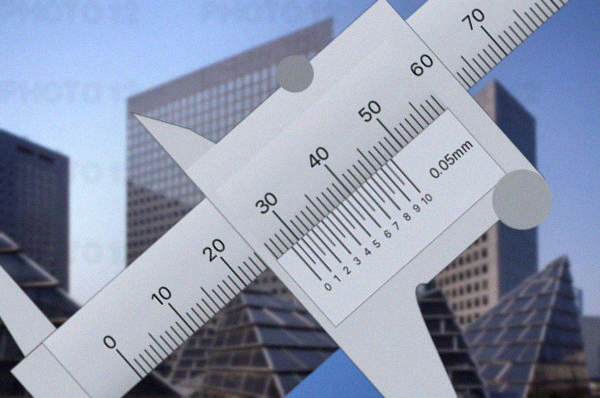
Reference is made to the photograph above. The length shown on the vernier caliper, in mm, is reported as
28.6 mm
